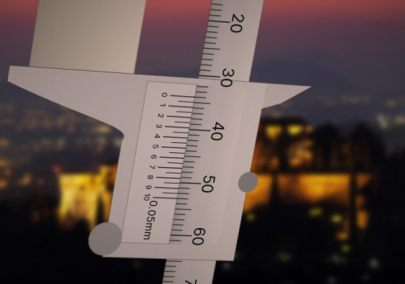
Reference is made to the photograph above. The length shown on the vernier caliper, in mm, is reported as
34.0 mm
